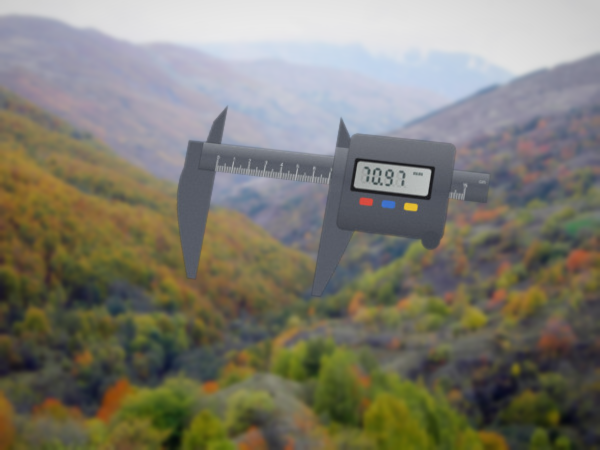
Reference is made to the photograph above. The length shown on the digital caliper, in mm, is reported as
70.97 mm
